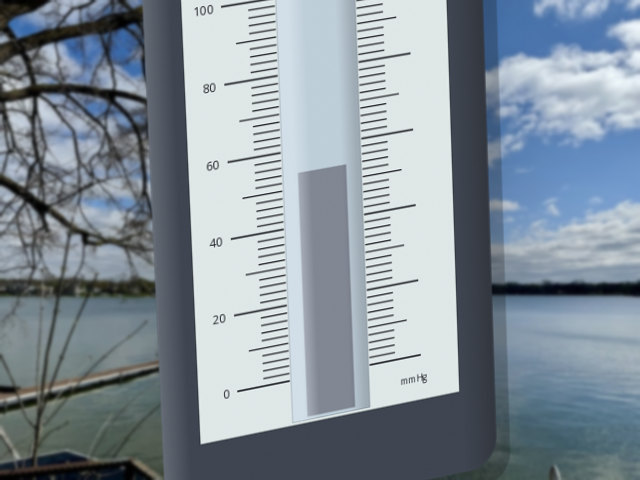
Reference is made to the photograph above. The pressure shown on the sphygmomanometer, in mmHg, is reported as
54 mmHg
